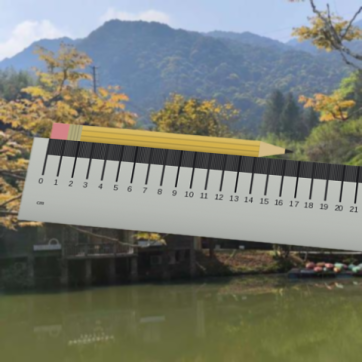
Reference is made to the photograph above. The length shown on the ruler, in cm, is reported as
16.5 cm
